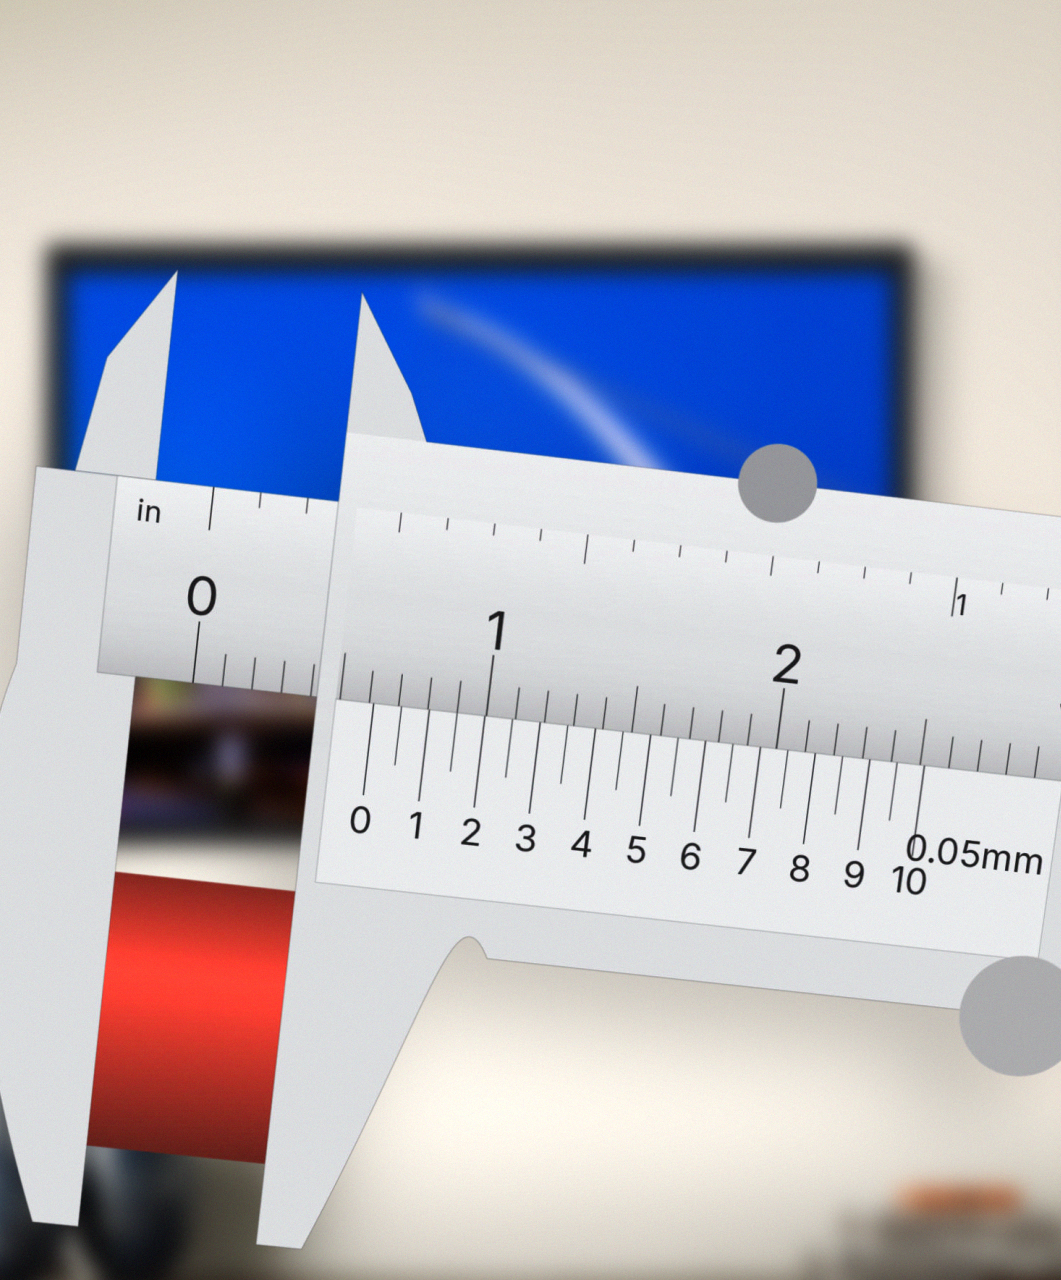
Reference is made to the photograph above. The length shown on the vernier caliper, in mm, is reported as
6.15 mm
